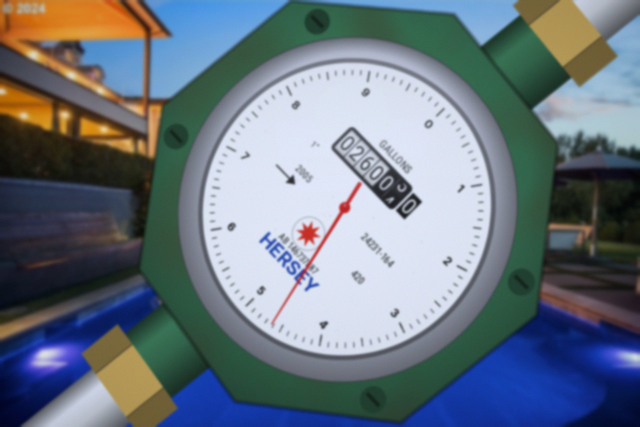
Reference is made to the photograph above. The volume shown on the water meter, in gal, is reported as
260034.6 gal
